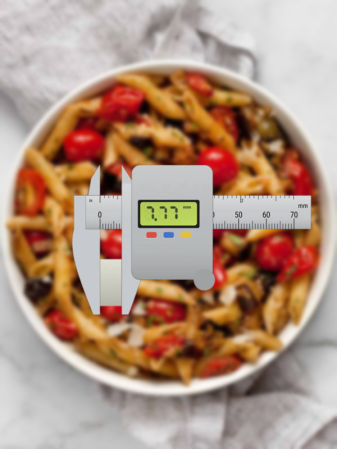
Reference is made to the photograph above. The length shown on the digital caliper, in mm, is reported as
7.77 mm
